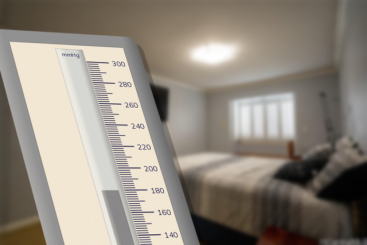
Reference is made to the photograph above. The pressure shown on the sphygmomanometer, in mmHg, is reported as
180 mmHg
